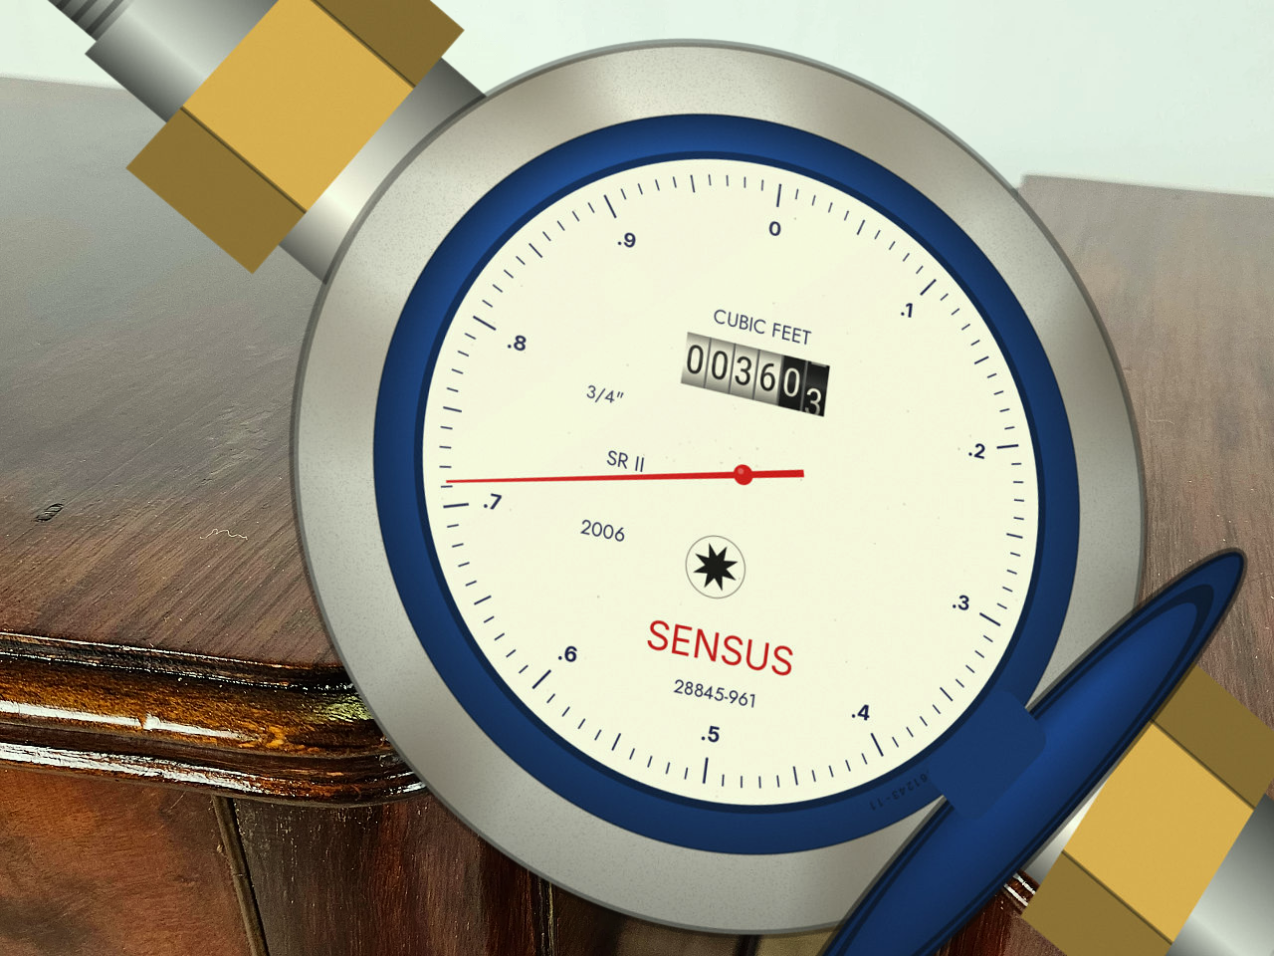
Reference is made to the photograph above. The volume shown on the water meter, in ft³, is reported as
3602.71 ft³
